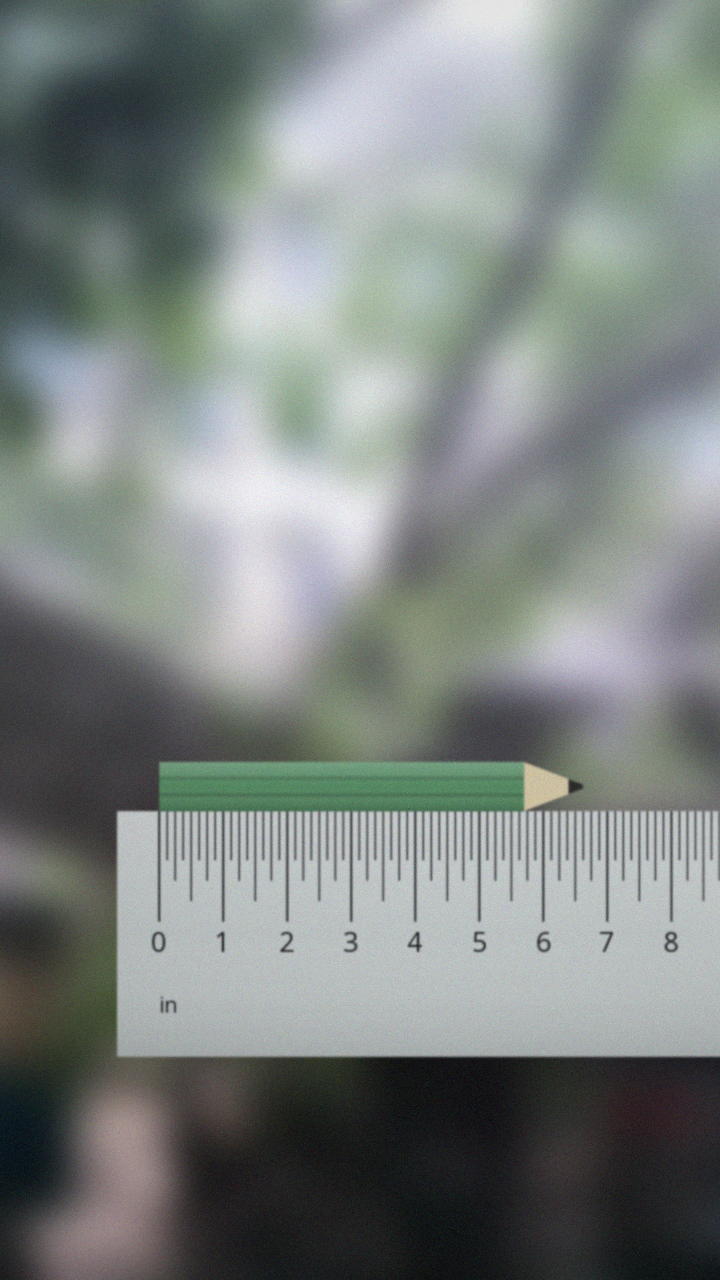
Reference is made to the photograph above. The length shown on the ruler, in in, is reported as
6.625 in
